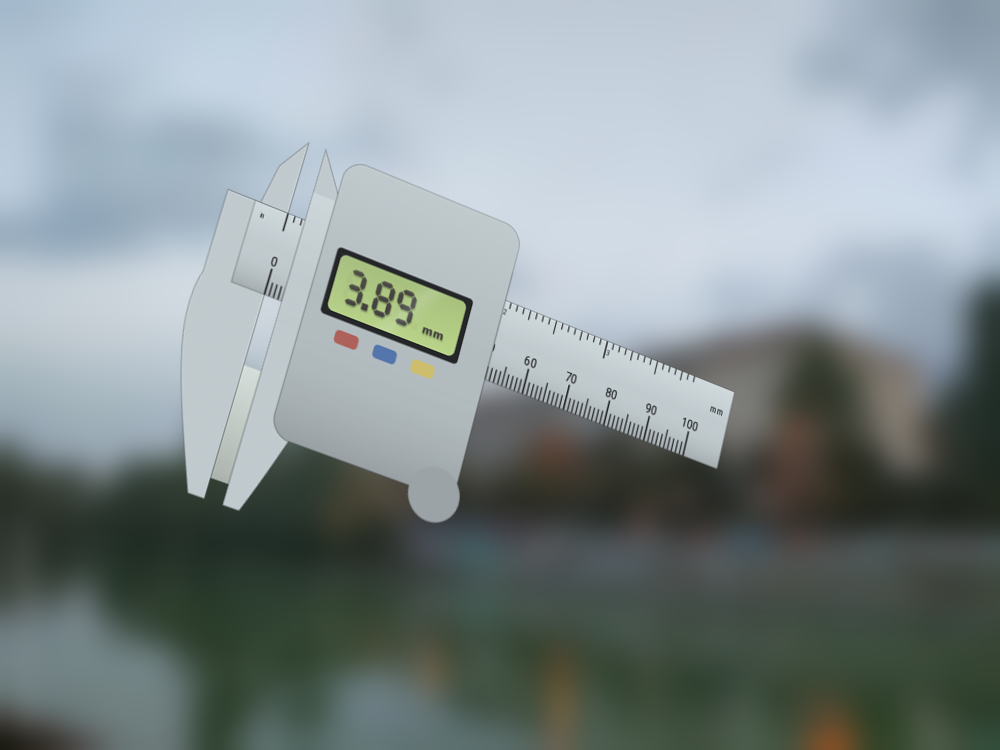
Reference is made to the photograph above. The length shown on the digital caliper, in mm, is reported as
3.89 mm
